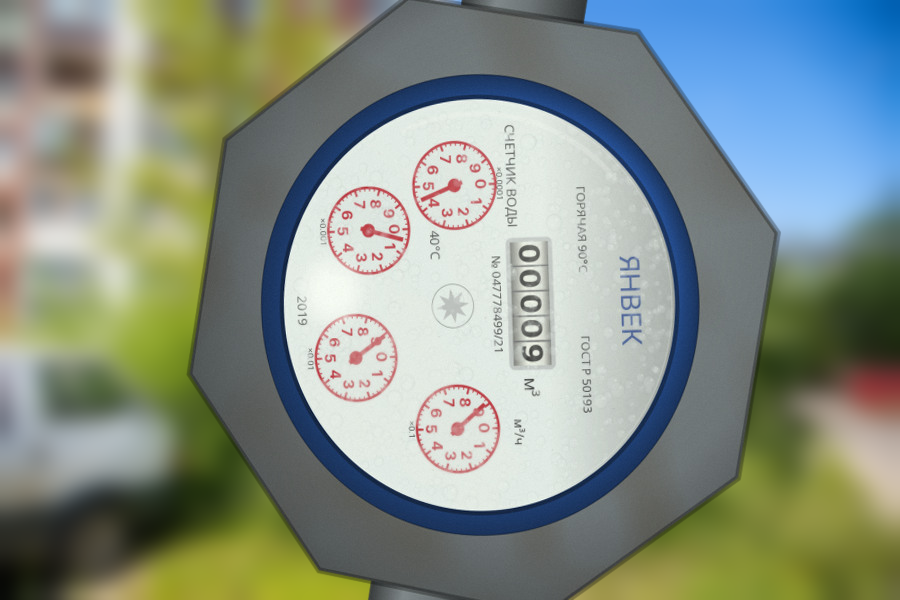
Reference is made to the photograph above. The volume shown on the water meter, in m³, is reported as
9.8904 m³
